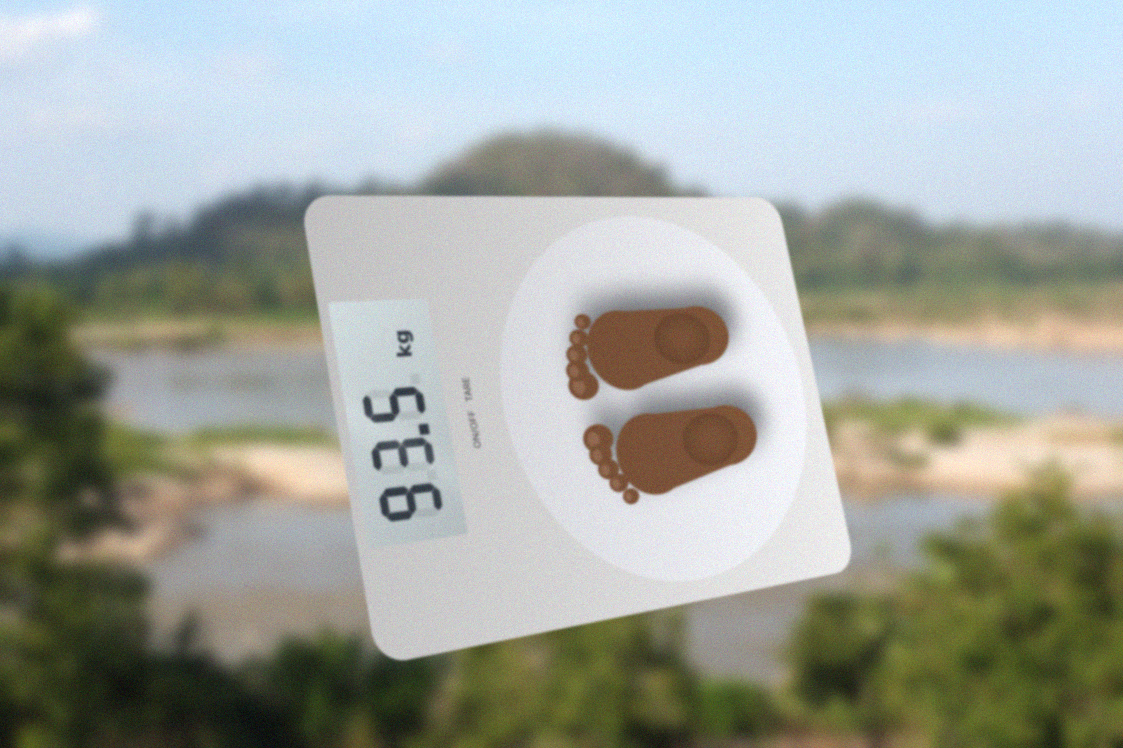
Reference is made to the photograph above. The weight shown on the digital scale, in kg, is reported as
93.5 kg
